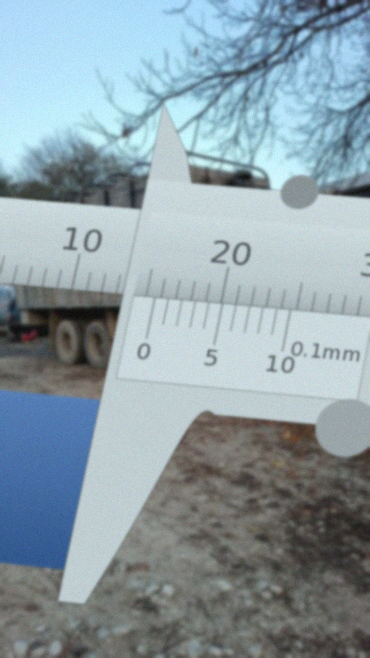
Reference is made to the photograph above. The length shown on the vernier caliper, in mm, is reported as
15.6 mm
